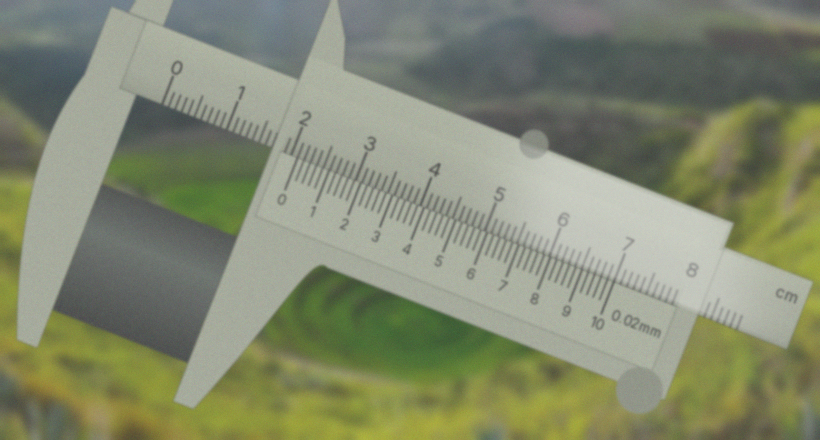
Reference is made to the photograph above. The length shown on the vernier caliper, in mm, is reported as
21.0 mm
